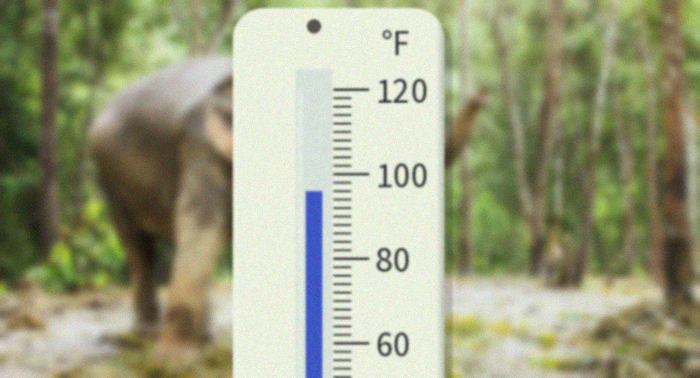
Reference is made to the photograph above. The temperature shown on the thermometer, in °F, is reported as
96 °F
